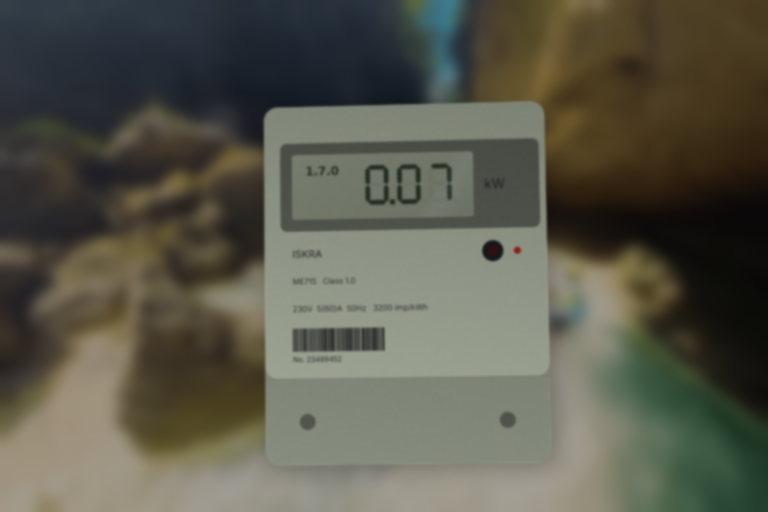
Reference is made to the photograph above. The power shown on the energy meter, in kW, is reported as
0.07 kW
